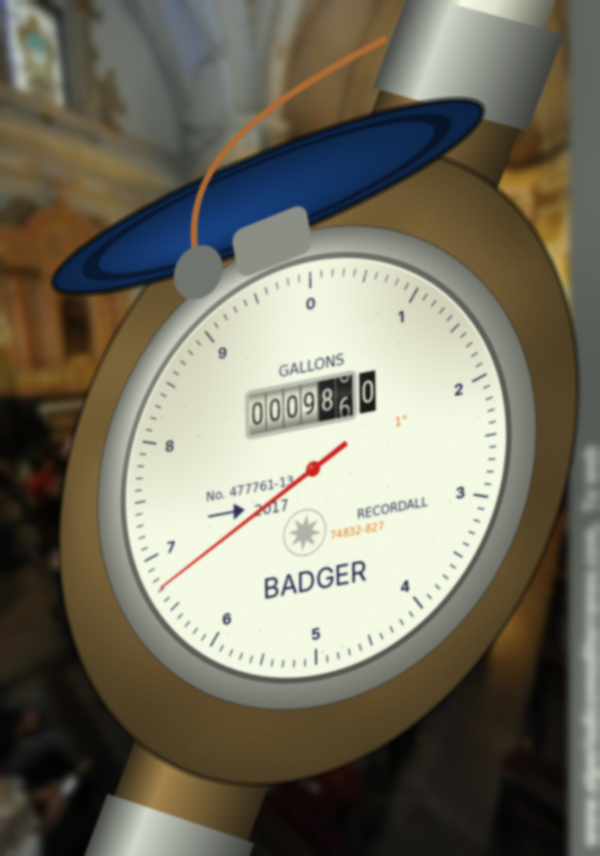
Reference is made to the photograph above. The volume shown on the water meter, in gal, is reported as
9856.7 gal
